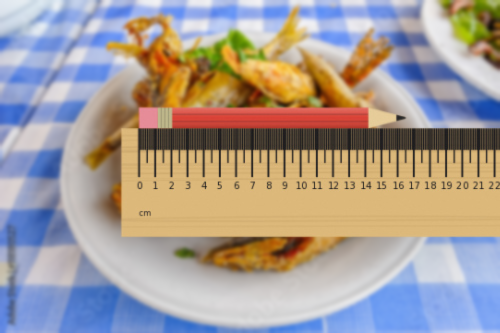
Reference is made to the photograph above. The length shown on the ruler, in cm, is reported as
16.5 cm
